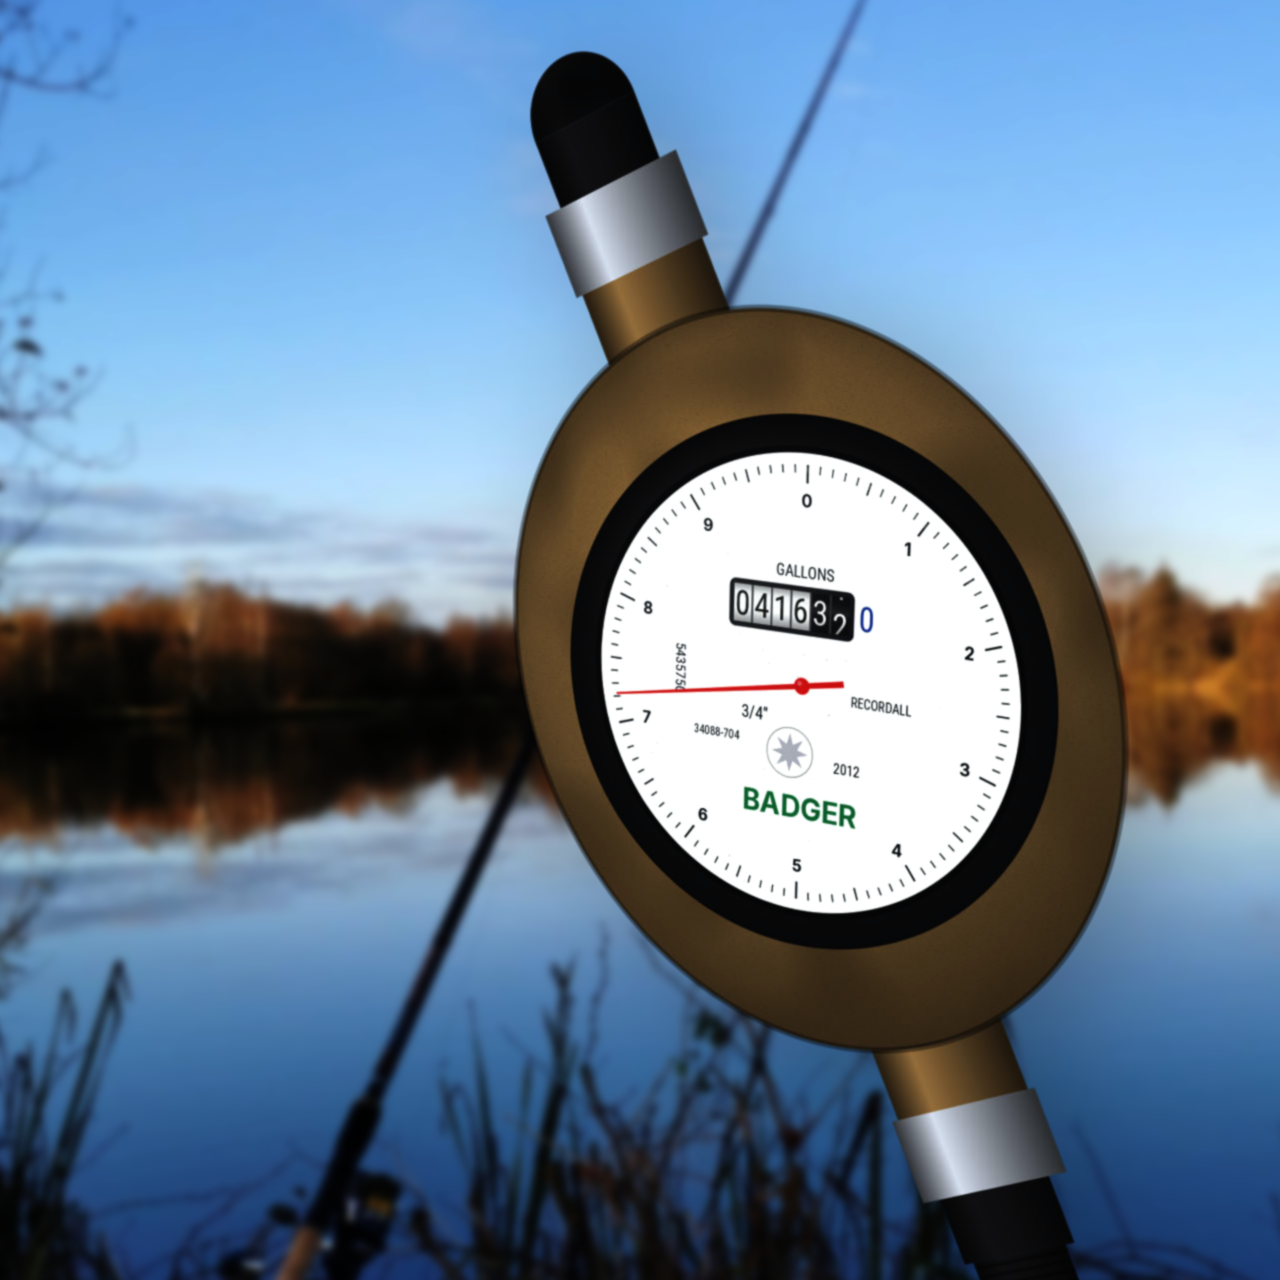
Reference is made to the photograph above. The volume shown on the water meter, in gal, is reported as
416317.2 gal
